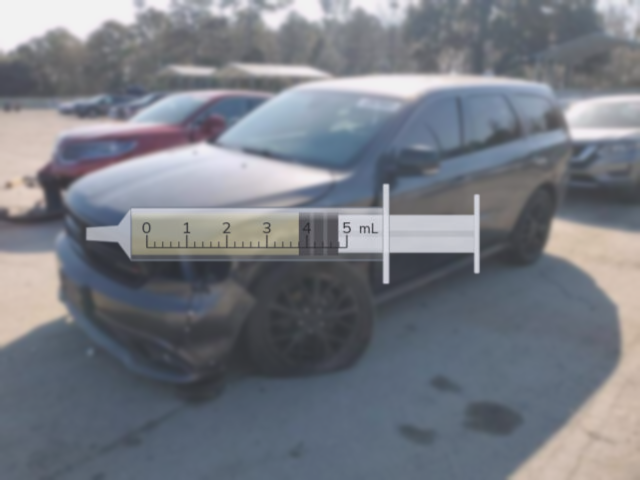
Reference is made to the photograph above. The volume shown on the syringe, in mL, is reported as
3.8 mL
